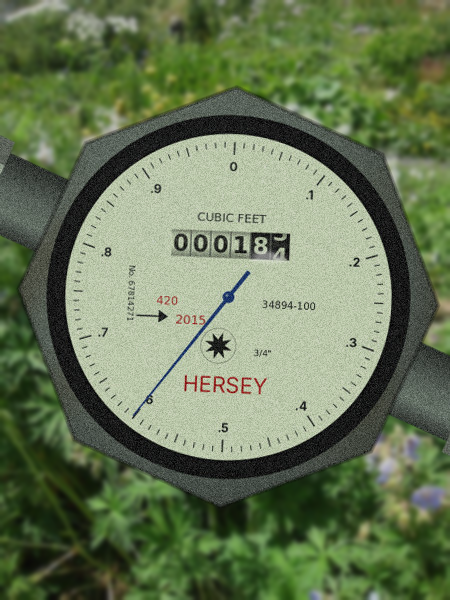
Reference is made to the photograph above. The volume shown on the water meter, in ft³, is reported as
183.60 ft³
